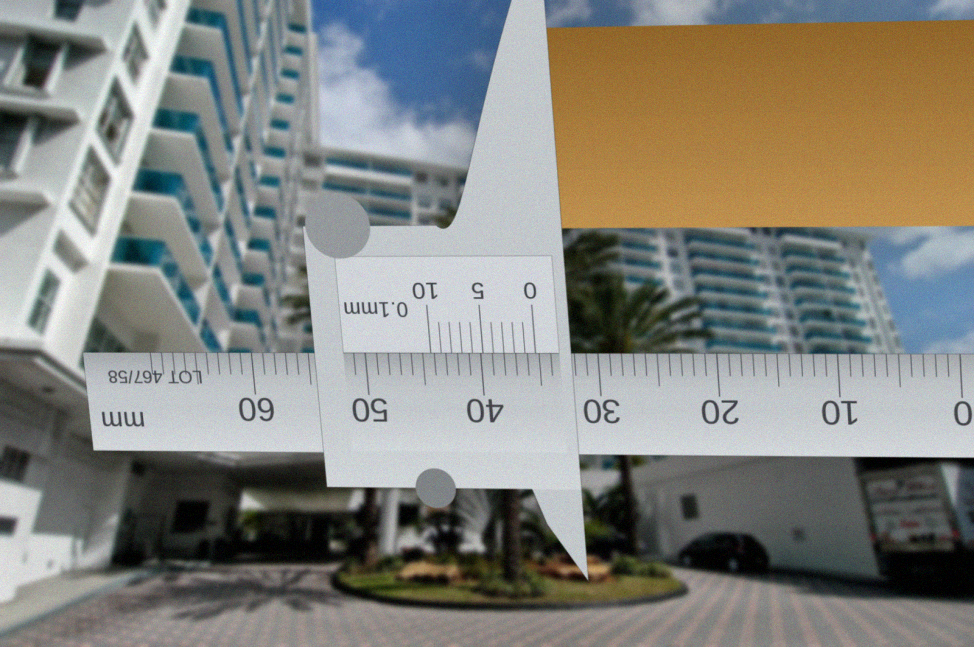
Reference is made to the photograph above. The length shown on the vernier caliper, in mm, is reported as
35.3 mm
